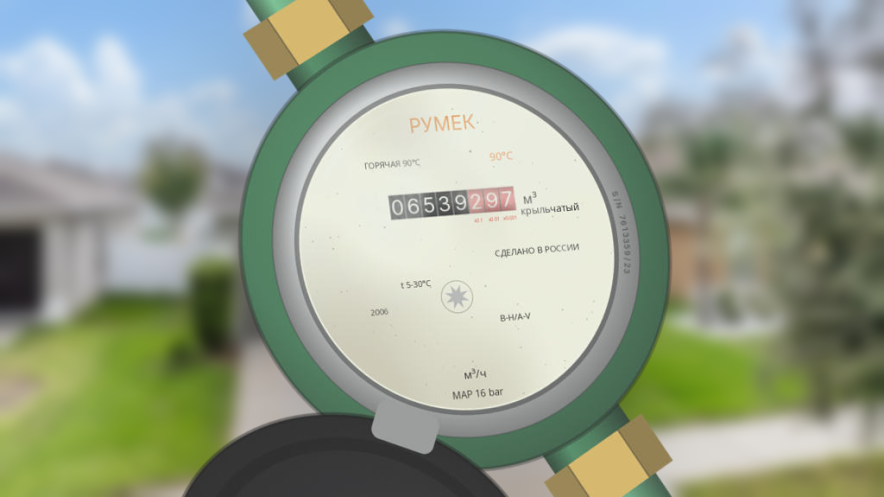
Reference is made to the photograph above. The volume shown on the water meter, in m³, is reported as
6539.297 m³
